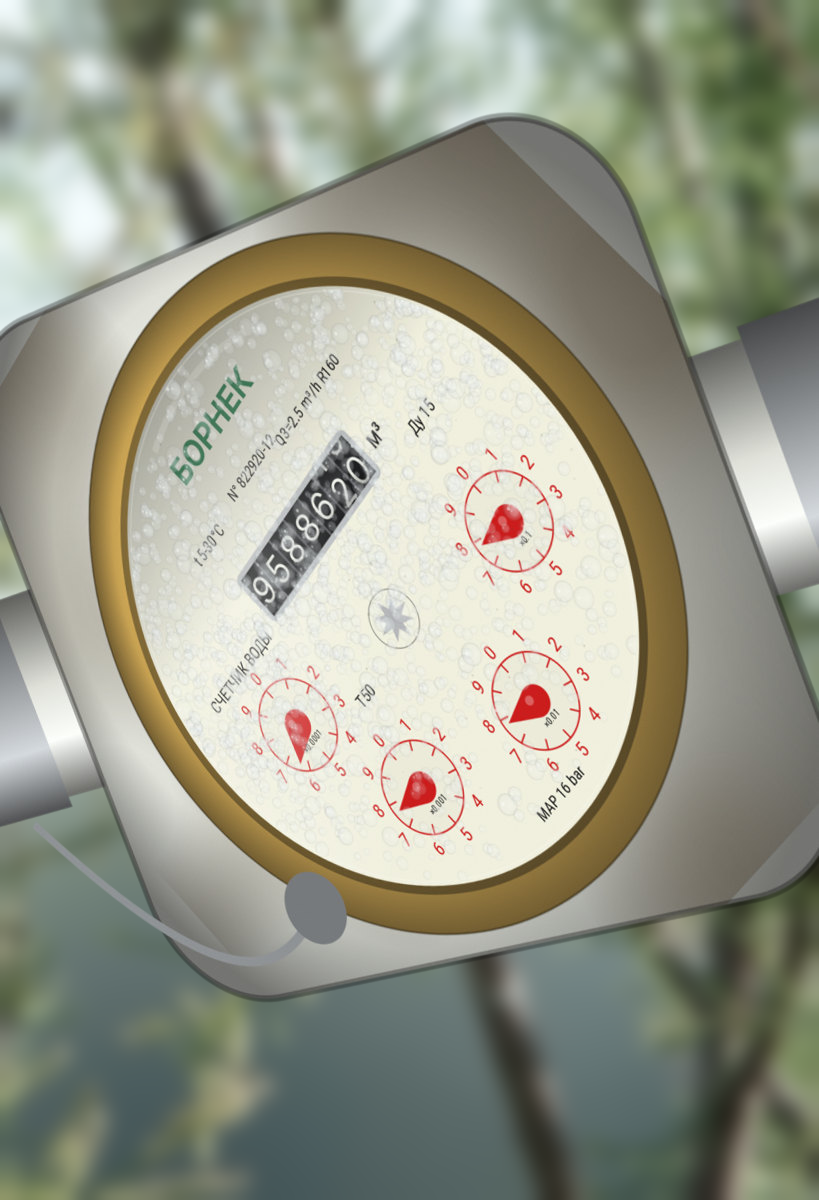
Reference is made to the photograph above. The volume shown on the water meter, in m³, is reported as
9588619.7776 m³
